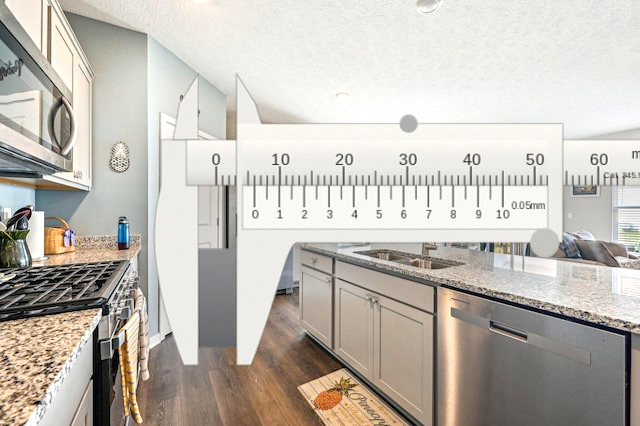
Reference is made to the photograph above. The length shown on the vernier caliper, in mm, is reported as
6.0 mm
